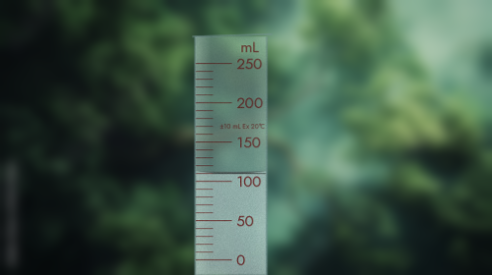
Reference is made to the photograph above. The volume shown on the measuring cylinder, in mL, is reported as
110 mL
